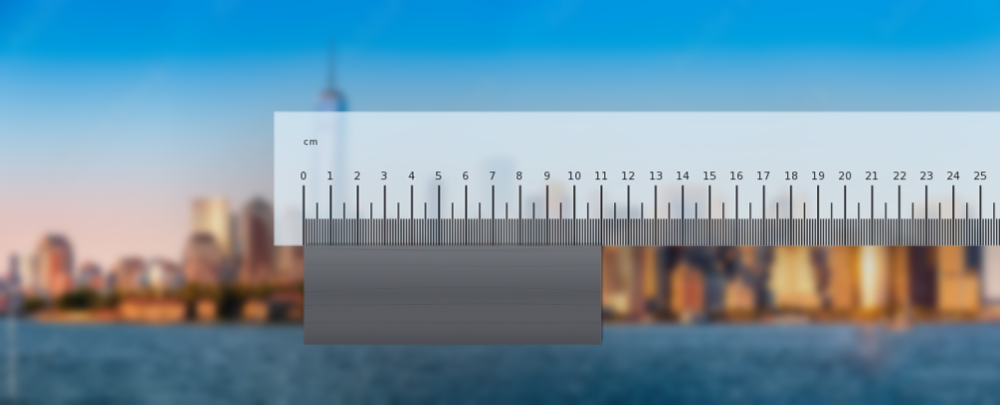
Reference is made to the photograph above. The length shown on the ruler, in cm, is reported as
11 cm
